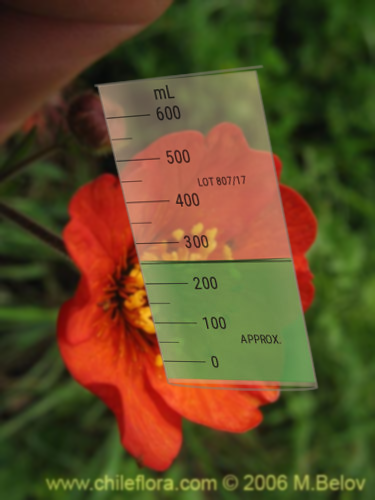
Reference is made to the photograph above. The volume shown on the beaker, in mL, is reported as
250 mL
